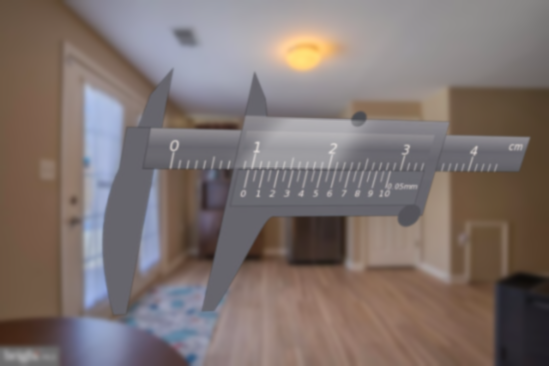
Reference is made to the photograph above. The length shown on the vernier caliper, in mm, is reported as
9.6 mm
